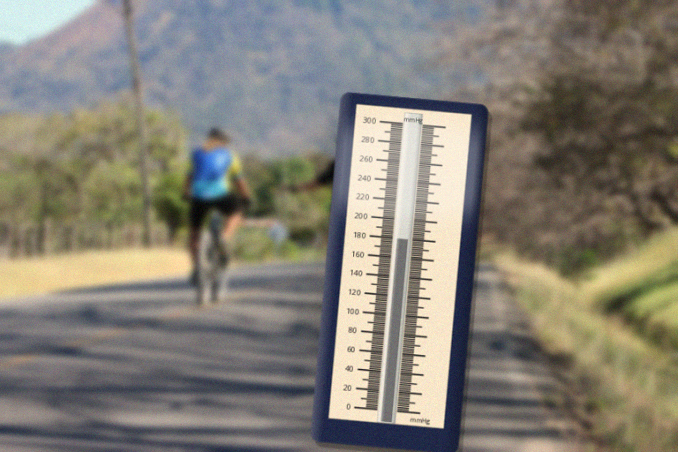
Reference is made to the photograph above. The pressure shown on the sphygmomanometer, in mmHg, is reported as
180 mmHg
